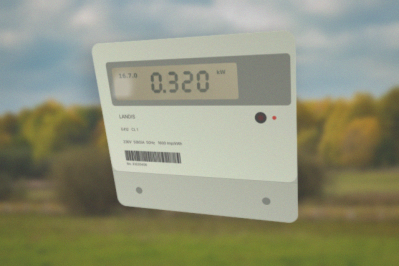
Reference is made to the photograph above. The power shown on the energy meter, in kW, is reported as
0.320 kW
